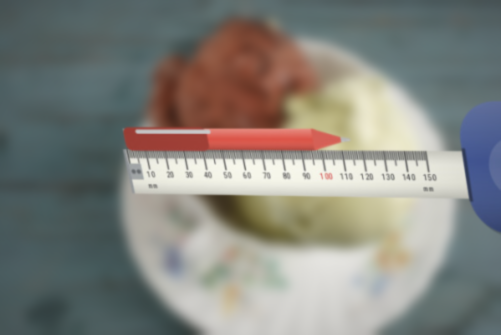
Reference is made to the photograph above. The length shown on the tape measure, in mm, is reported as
115 mm
